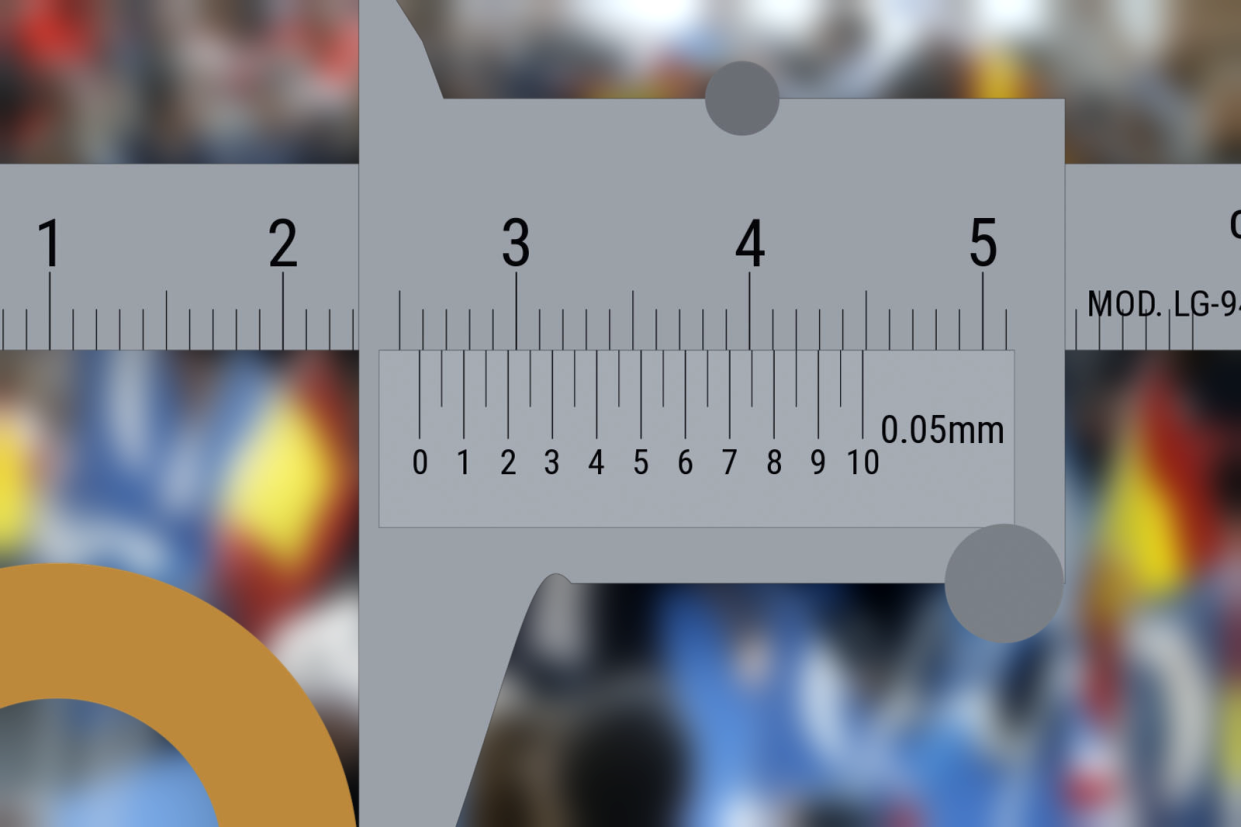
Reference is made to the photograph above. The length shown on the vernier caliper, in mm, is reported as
25.85 mm
